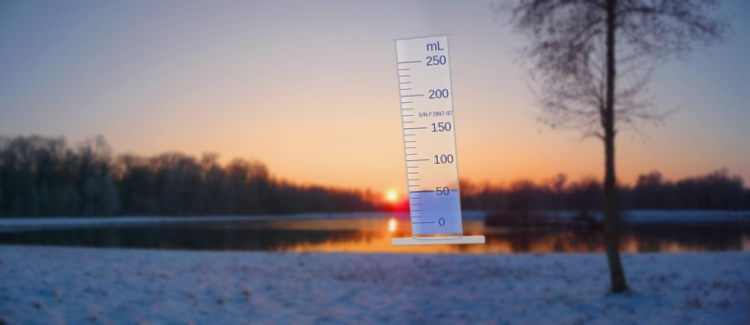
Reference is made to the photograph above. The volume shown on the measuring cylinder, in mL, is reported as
50 mL
